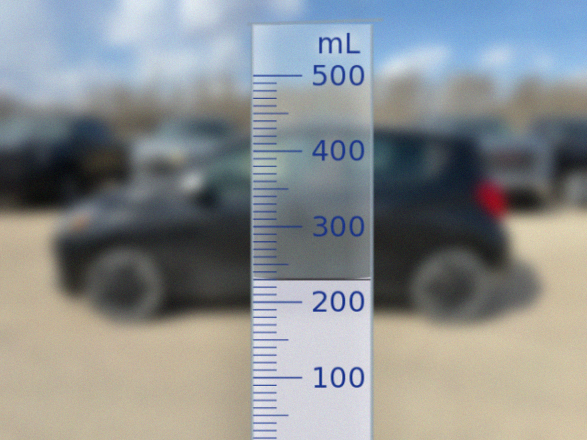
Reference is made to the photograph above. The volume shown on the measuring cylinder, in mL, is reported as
230 mL
